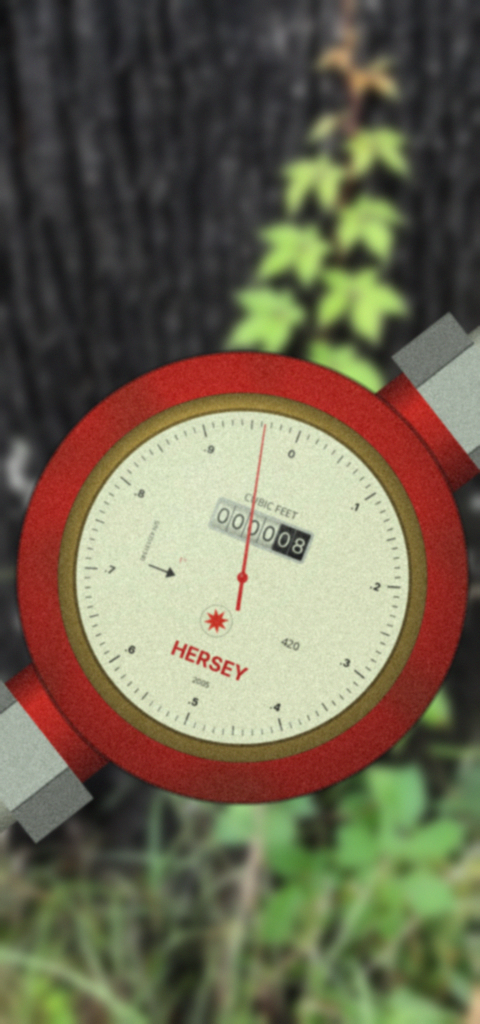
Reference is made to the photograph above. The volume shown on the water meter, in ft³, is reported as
7.96 ft³
